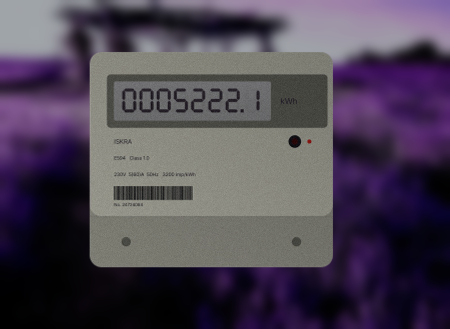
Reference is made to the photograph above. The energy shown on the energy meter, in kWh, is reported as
5222.1 kWh
